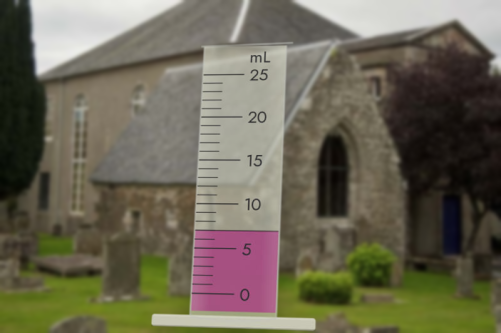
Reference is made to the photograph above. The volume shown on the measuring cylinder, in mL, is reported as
7 mL
